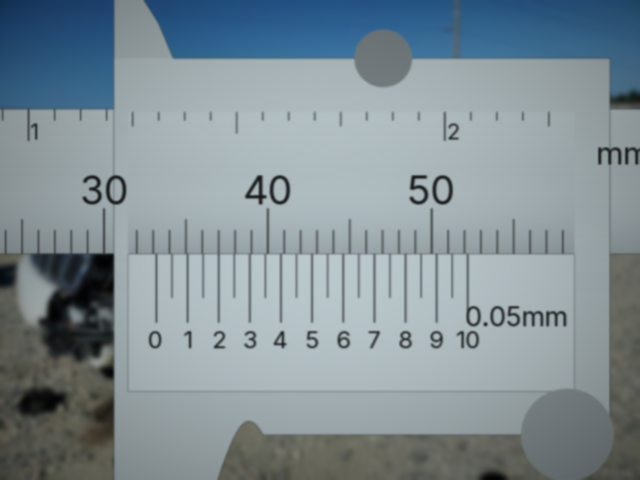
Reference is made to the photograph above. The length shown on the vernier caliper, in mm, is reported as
33.2 mm
